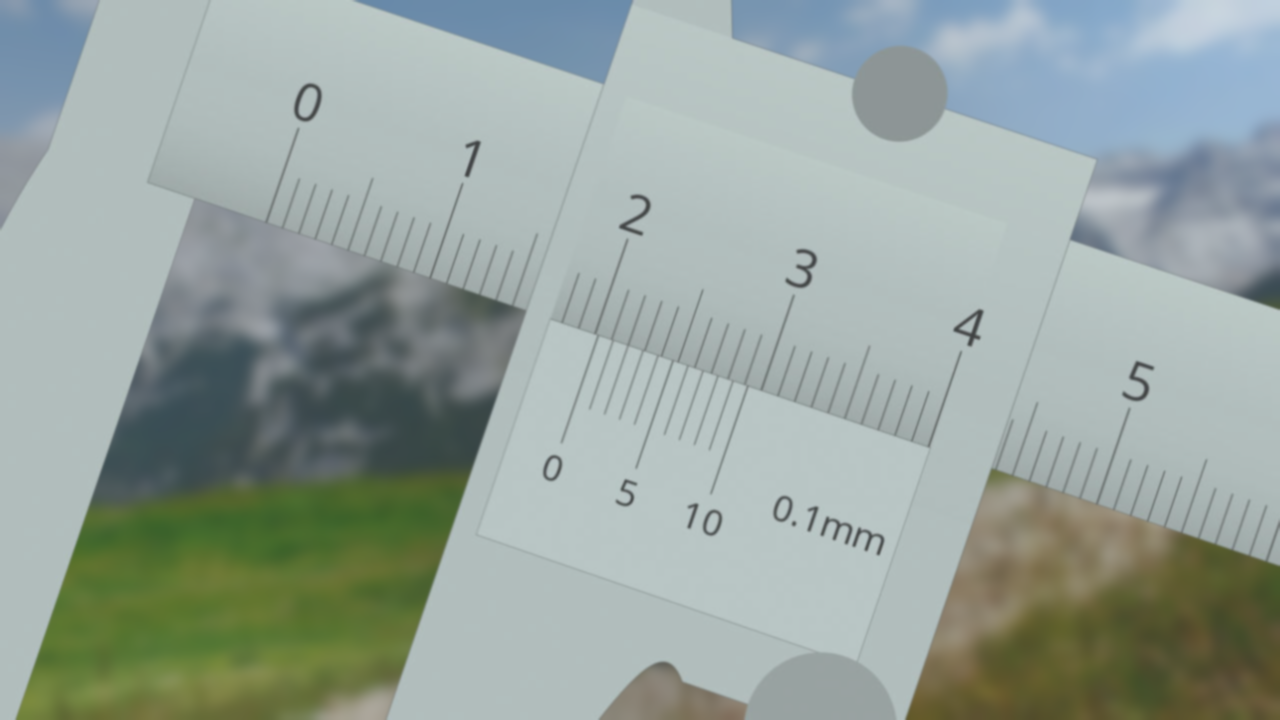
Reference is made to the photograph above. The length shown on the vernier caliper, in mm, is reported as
20.2 mm
